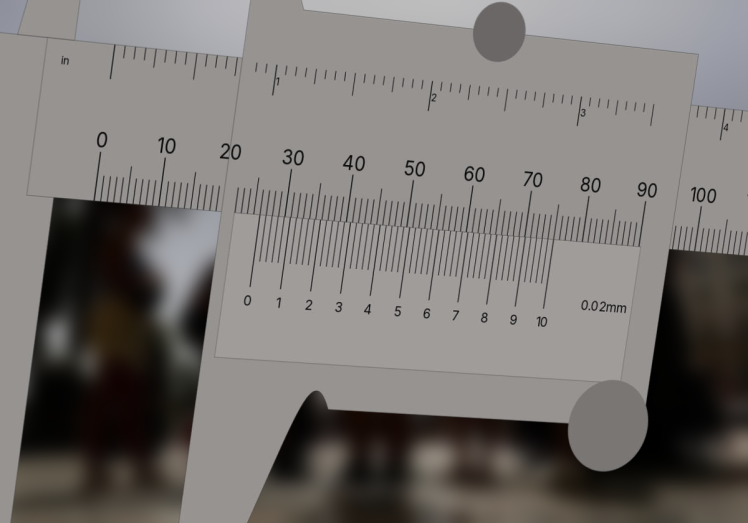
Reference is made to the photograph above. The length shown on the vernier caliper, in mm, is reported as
26.0 mm
